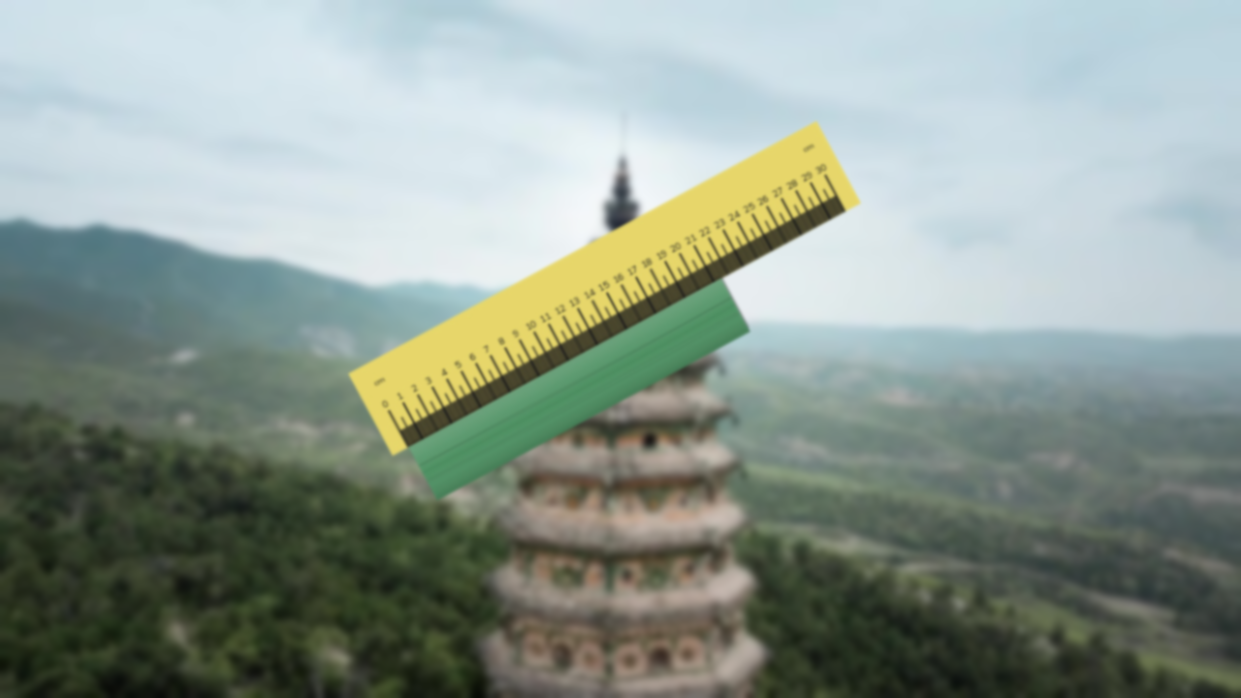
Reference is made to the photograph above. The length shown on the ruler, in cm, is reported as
21.5 cm
